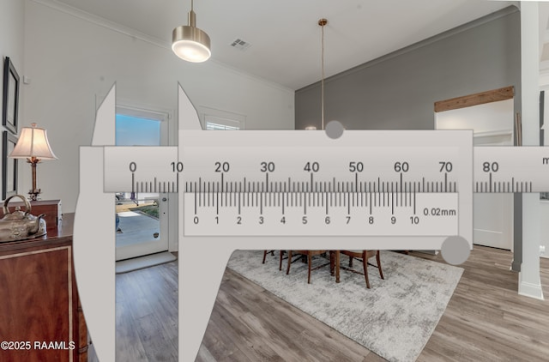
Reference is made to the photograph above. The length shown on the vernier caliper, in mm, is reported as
14.0 mm
